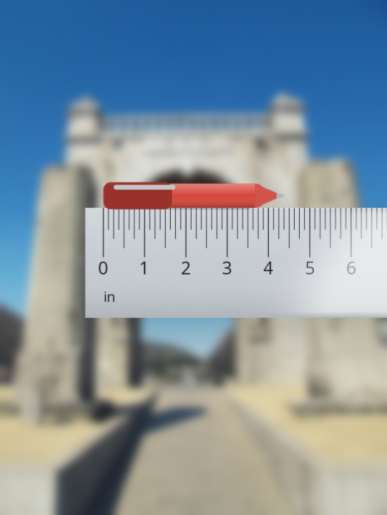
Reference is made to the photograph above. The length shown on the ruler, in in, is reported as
4.375 in
